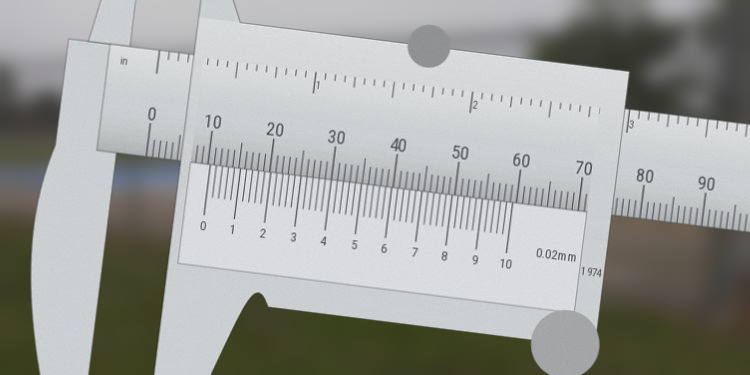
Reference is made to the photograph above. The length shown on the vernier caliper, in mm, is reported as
10.4 mm
